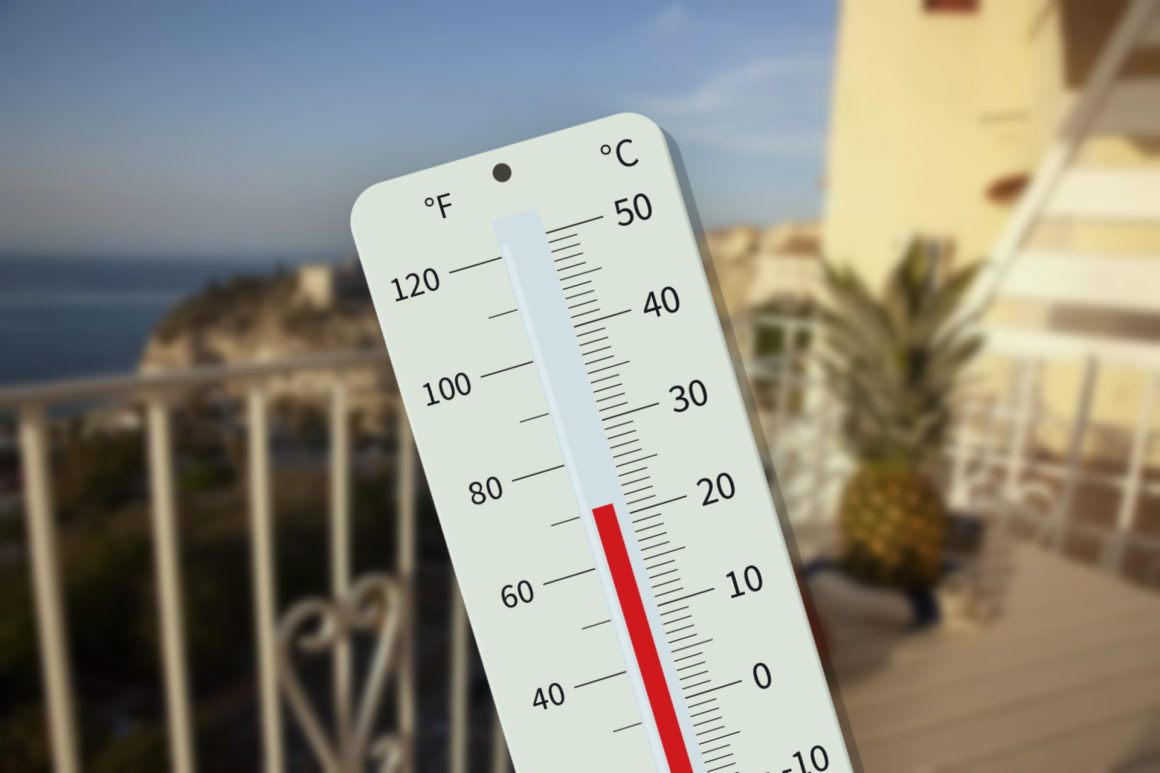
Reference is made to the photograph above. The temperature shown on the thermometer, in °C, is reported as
21.5 °C
